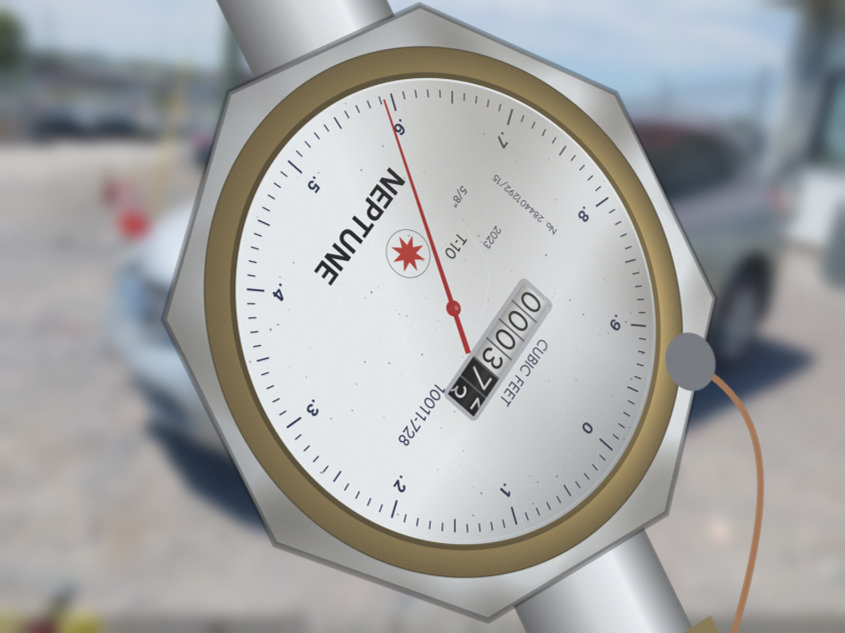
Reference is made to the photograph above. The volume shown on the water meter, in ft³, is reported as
372.59 ft³
